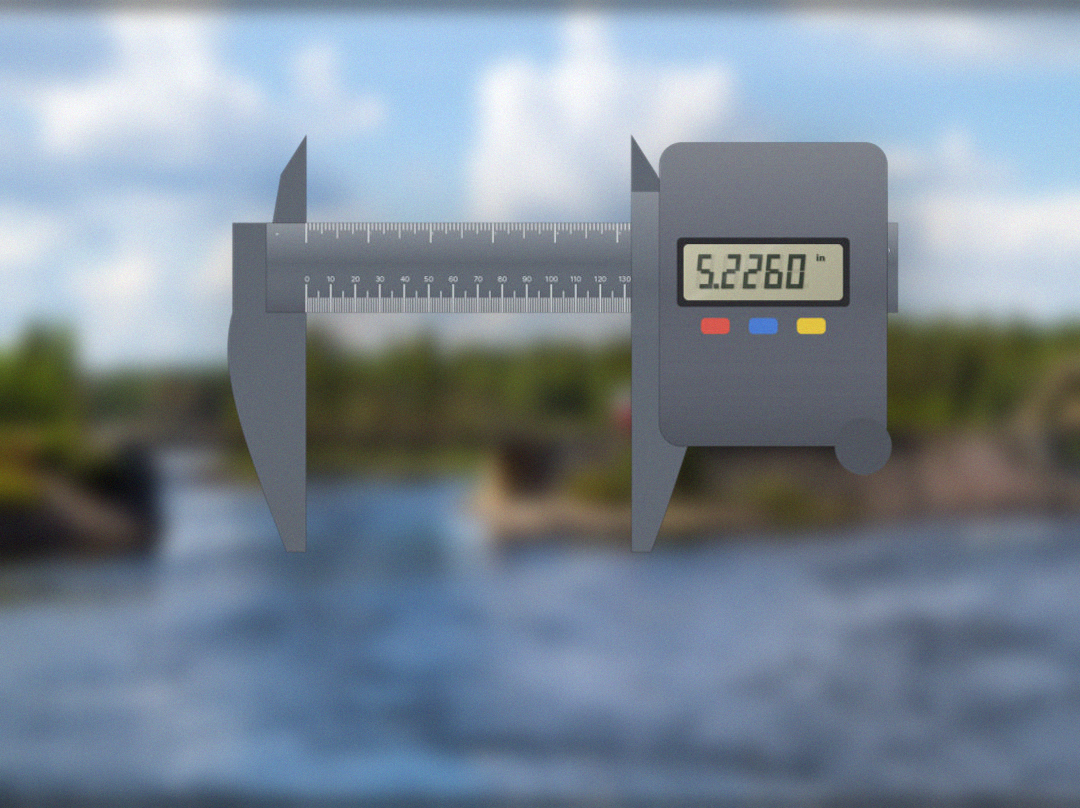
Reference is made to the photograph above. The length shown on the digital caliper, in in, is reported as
5.2260 in
